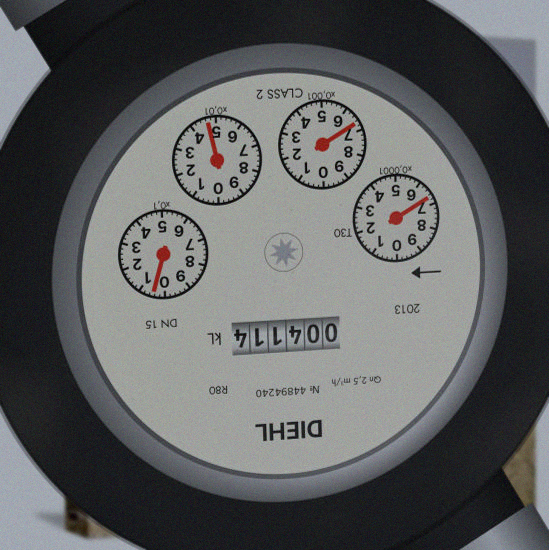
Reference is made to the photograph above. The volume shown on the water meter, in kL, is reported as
4114.0466 kL
